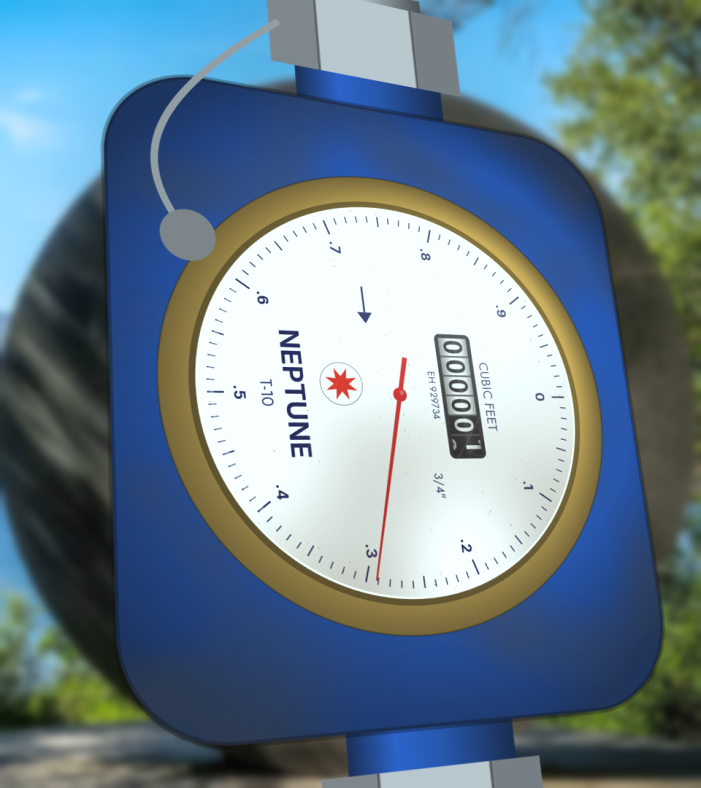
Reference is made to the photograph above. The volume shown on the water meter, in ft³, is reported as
1.29 ft³
